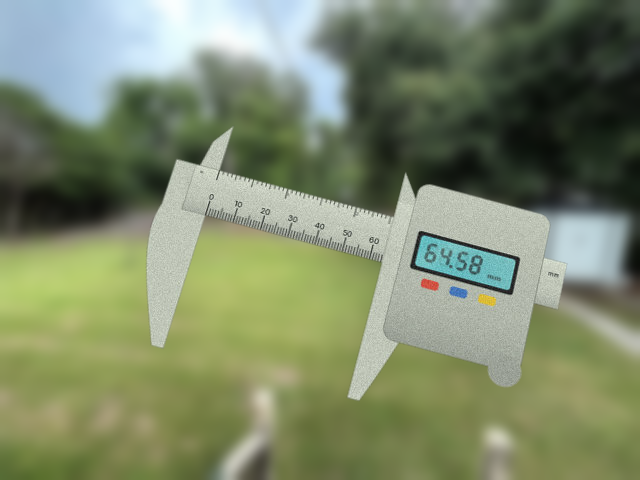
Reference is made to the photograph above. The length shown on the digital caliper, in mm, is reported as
64.58 mm
